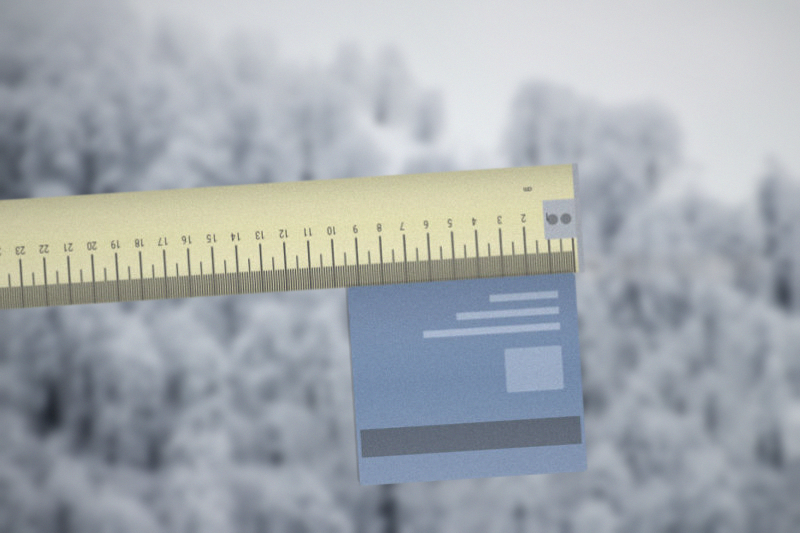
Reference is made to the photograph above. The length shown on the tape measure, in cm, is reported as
9.5 cm
